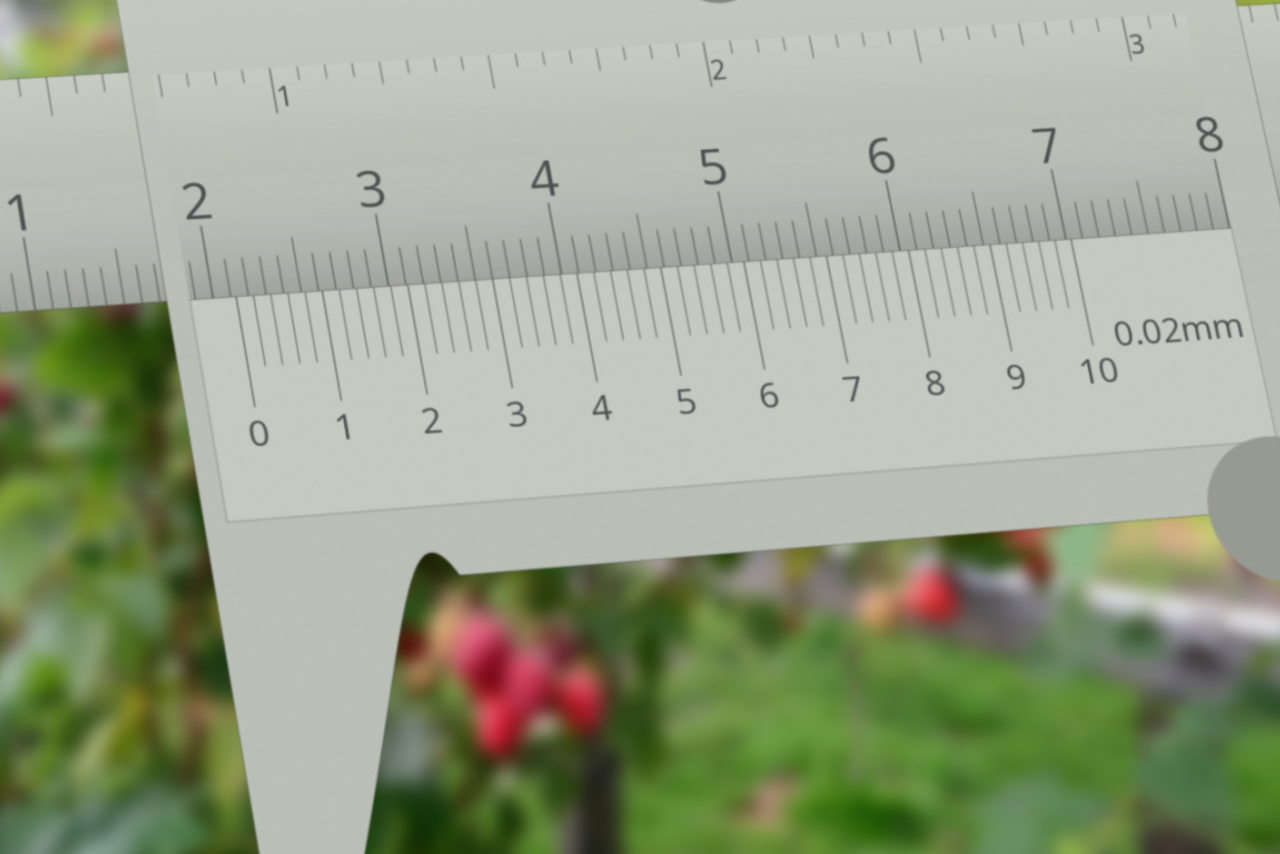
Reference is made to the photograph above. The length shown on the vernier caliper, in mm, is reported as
21.3 mm
